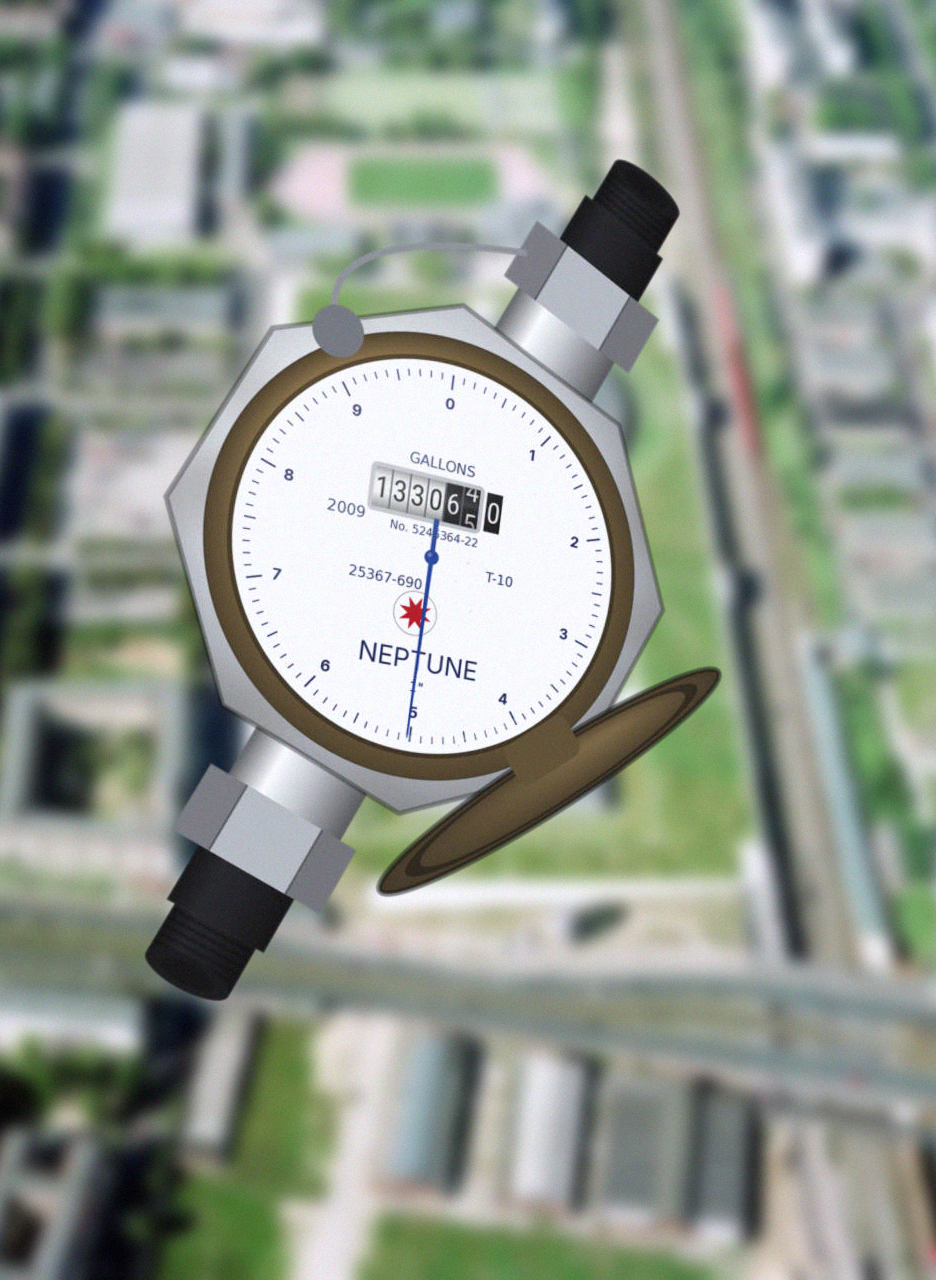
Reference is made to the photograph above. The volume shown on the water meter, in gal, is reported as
1330645.0 gal
